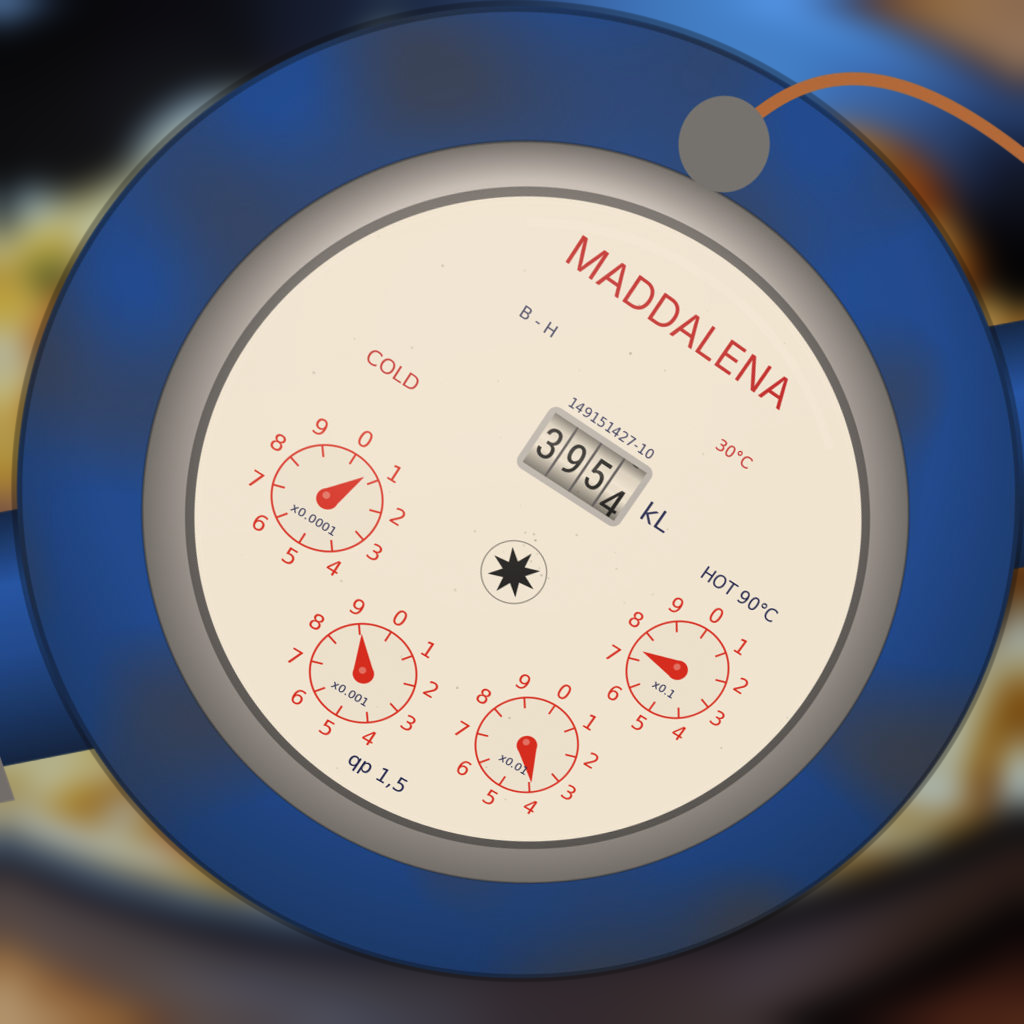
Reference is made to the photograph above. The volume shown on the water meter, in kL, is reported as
3953.7390 kL
